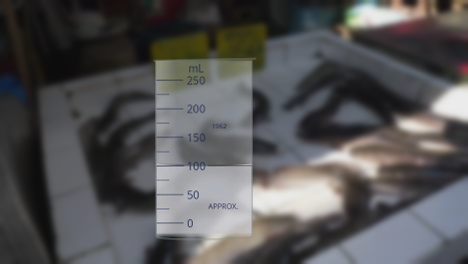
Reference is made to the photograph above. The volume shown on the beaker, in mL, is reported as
100 mL
